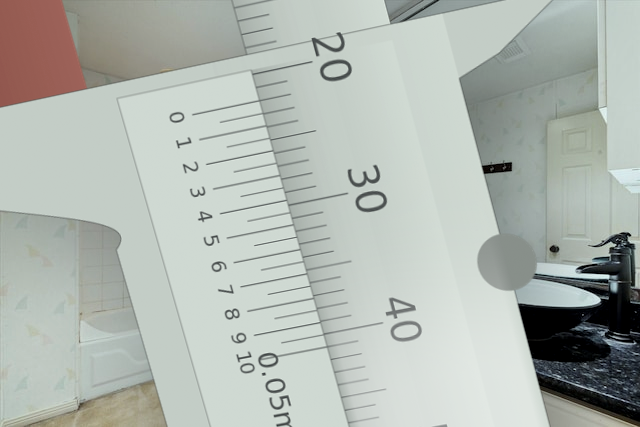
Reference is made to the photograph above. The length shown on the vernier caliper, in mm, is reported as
22.0 mm
